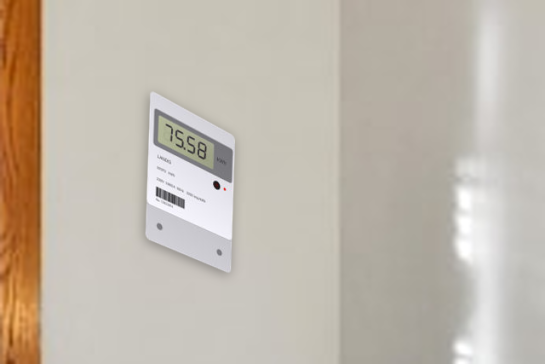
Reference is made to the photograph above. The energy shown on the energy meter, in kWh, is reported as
75.58 kWh
